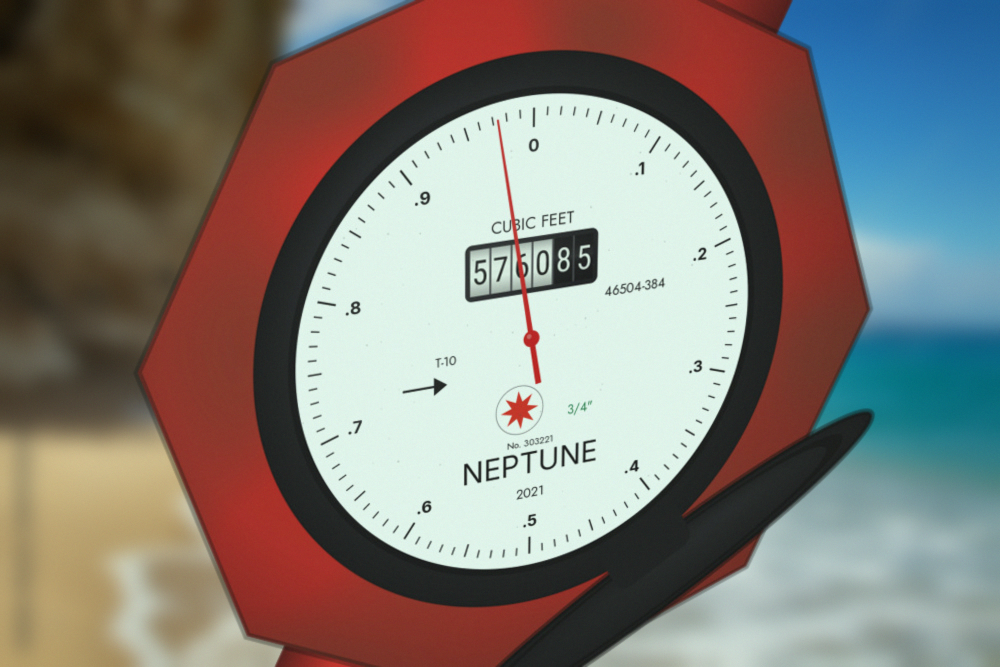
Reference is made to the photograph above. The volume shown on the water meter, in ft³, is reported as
576084.97 ft³
